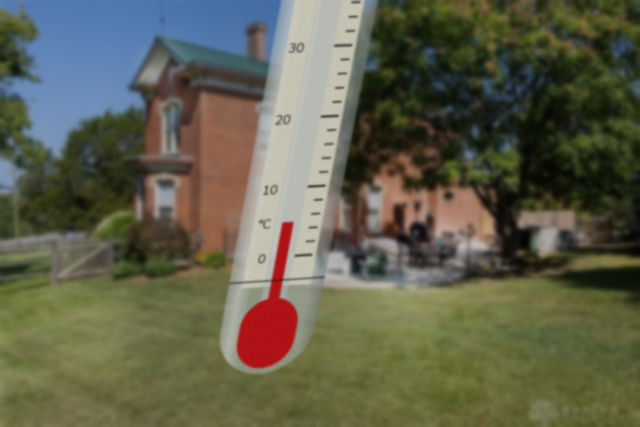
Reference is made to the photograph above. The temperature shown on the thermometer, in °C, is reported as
5 °C
